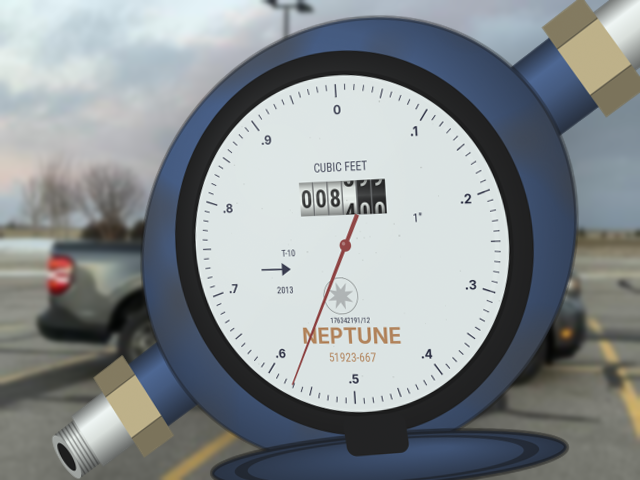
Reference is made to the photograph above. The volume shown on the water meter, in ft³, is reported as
8399.57 ft³
